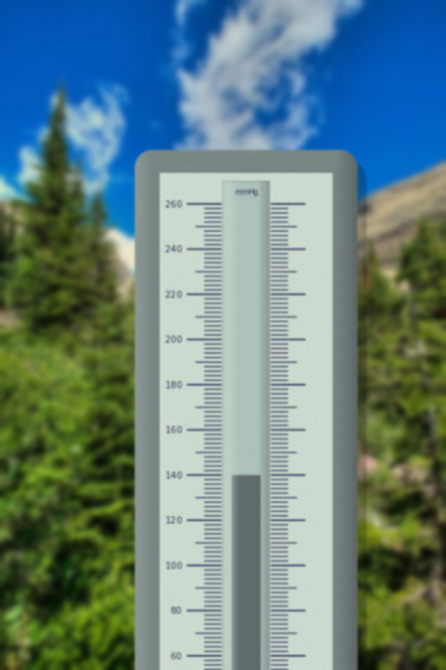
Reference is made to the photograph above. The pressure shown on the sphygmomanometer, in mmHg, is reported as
140 mmHg
